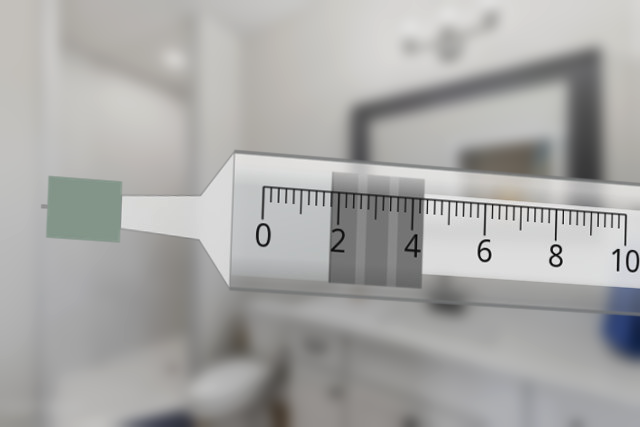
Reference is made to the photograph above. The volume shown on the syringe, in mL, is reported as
1.8 mL
